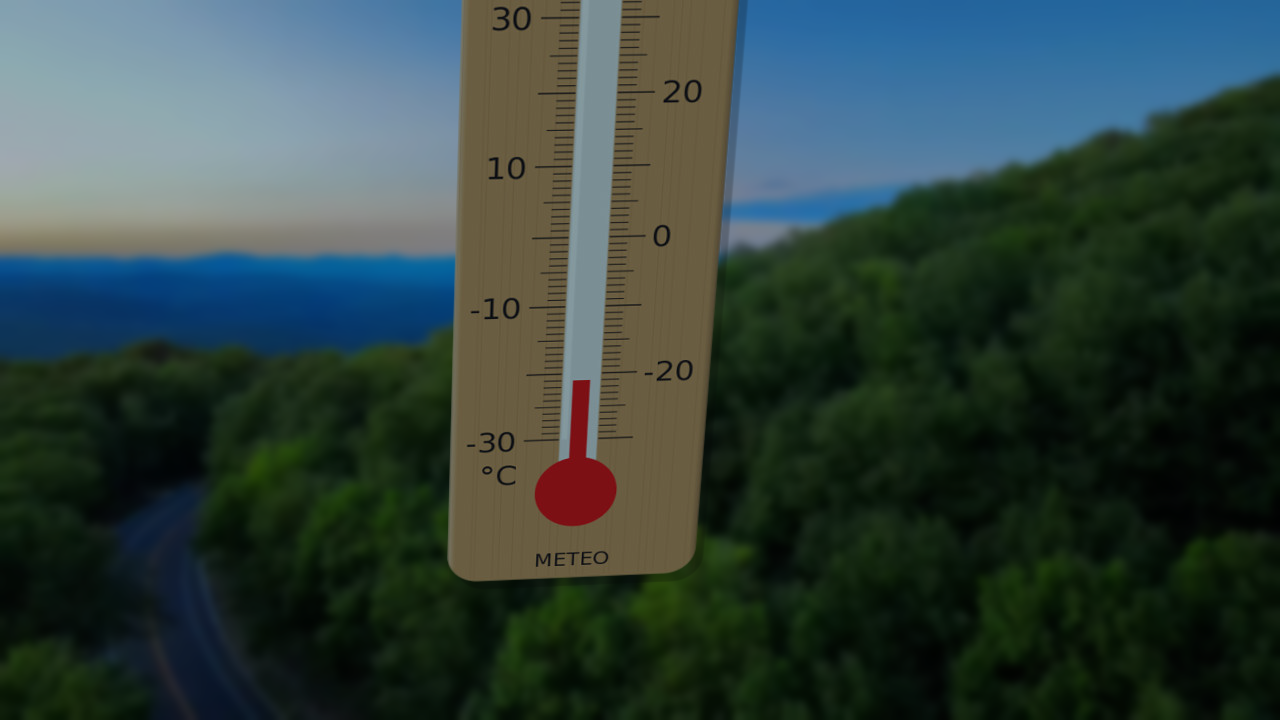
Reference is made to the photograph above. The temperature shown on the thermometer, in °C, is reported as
-21 °C
